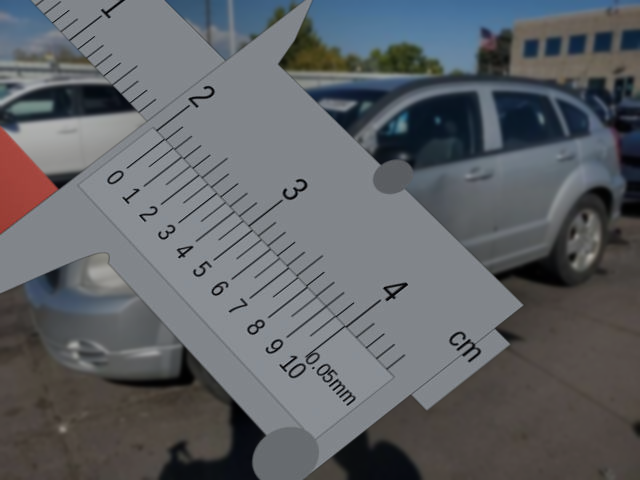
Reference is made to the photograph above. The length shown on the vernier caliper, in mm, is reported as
20.9 mm
